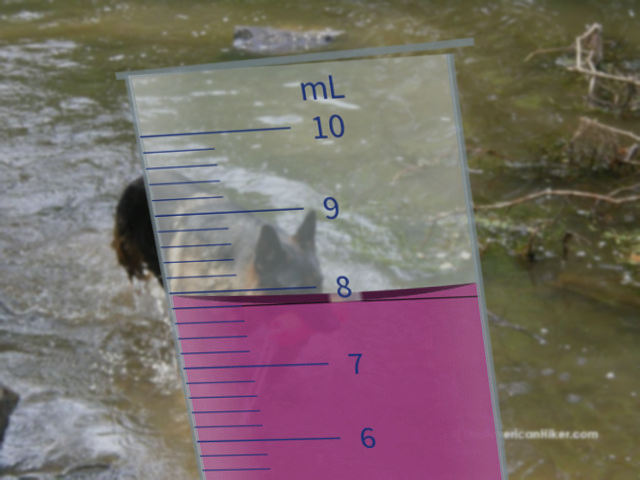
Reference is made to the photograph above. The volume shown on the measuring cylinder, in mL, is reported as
7.8 mL
